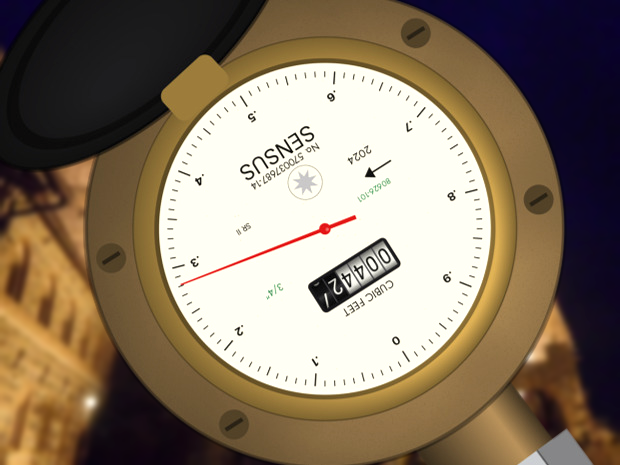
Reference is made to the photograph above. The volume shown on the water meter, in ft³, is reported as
4427.28 ft³
